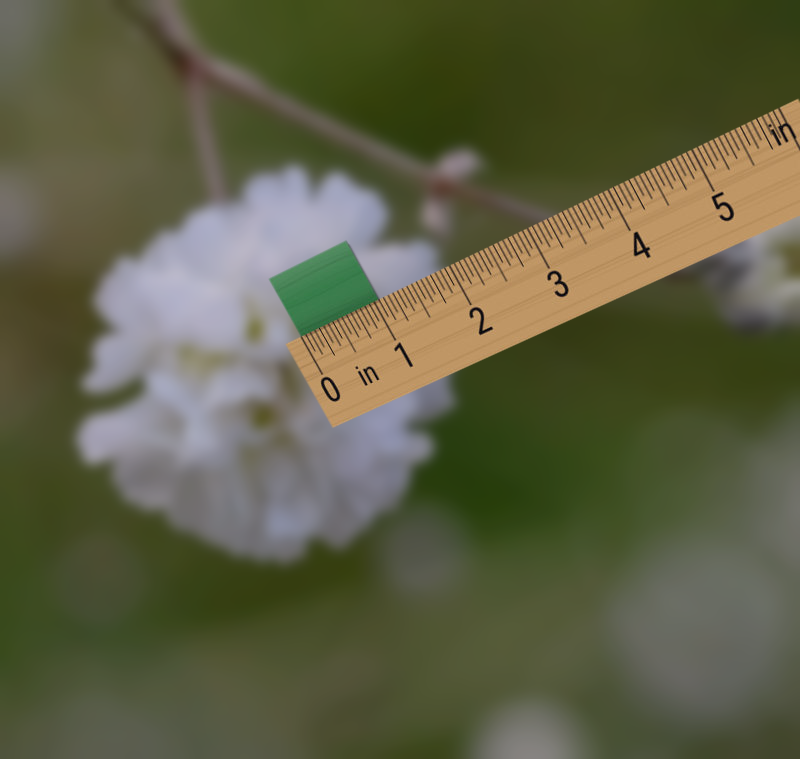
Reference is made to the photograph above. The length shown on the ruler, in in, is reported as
1.0625 in
